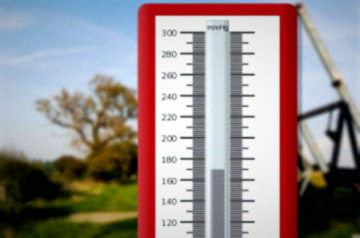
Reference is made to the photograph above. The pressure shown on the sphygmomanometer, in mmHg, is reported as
170 mmHg
